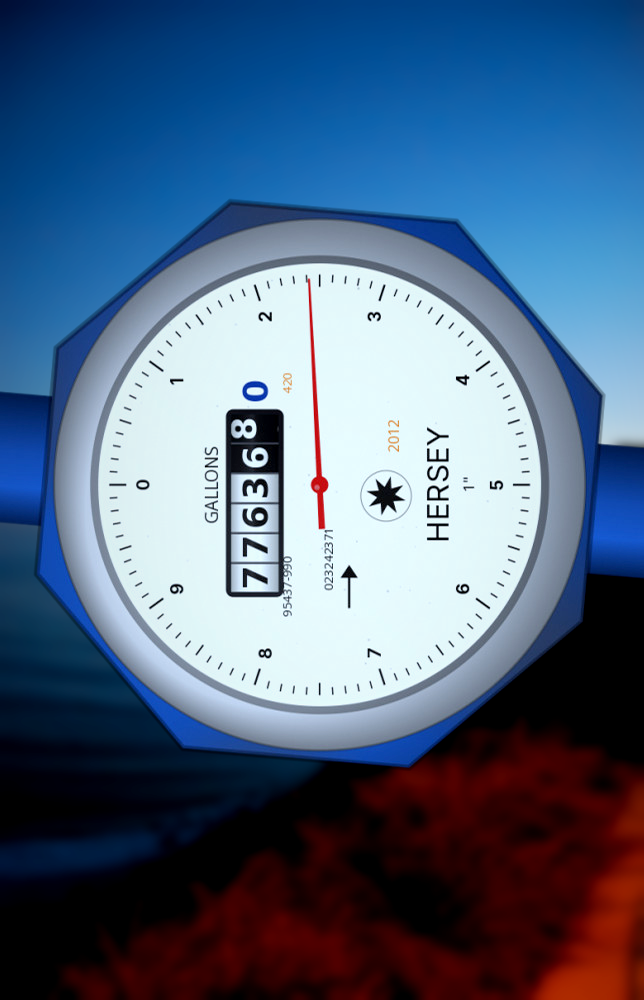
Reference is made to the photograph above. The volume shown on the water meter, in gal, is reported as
7763682.4 gal
